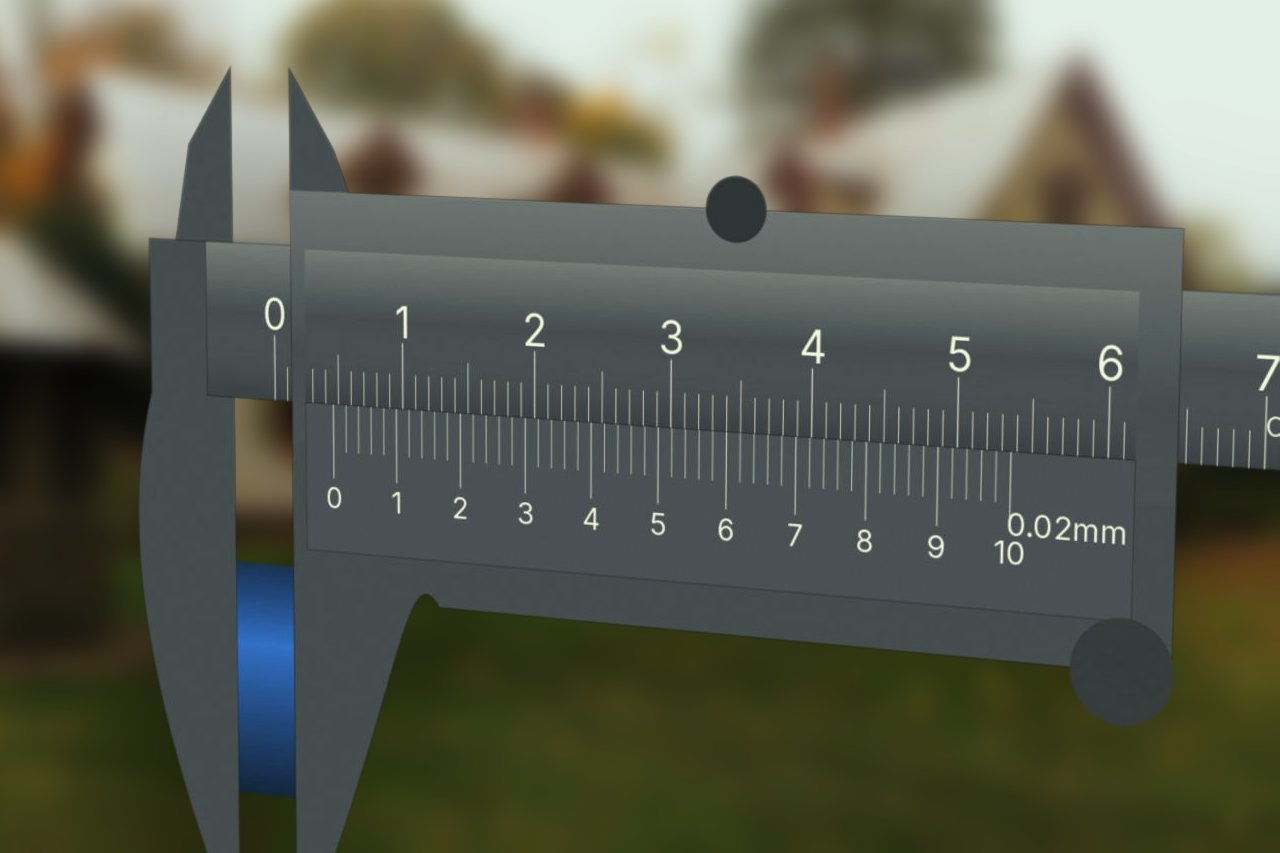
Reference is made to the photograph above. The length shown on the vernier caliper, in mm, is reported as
4.6 mm
